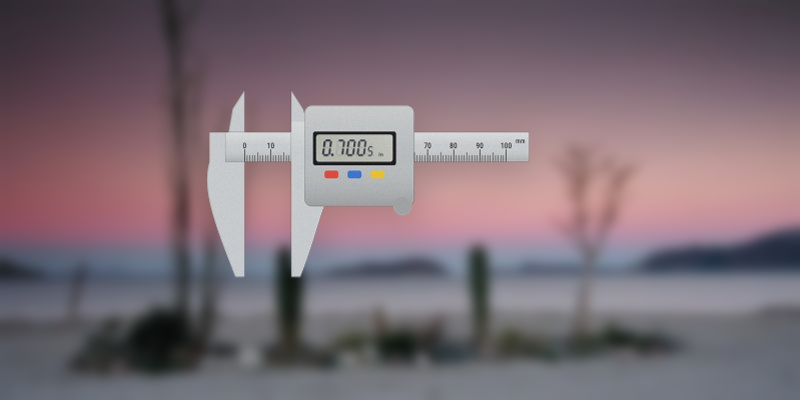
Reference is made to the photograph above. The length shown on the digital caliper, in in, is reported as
0.7005 in
